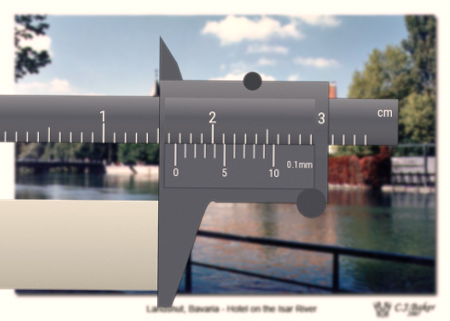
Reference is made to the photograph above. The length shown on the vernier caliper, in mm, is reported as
16.6 mm
